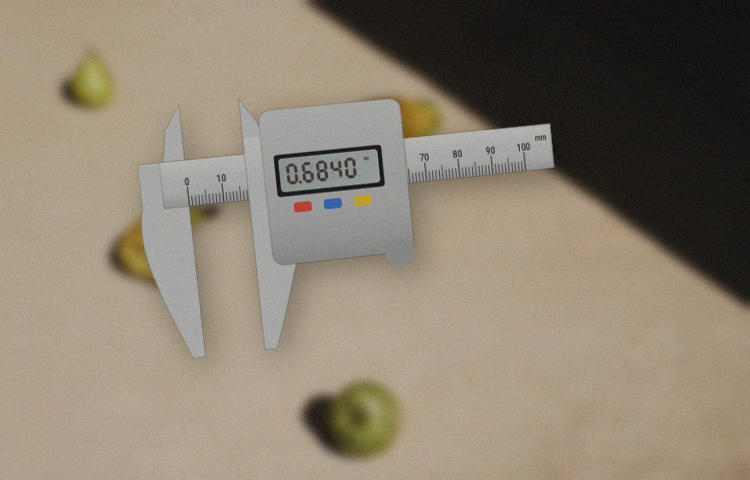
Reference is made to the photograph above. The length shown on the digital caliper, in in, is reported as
0.6840 in
